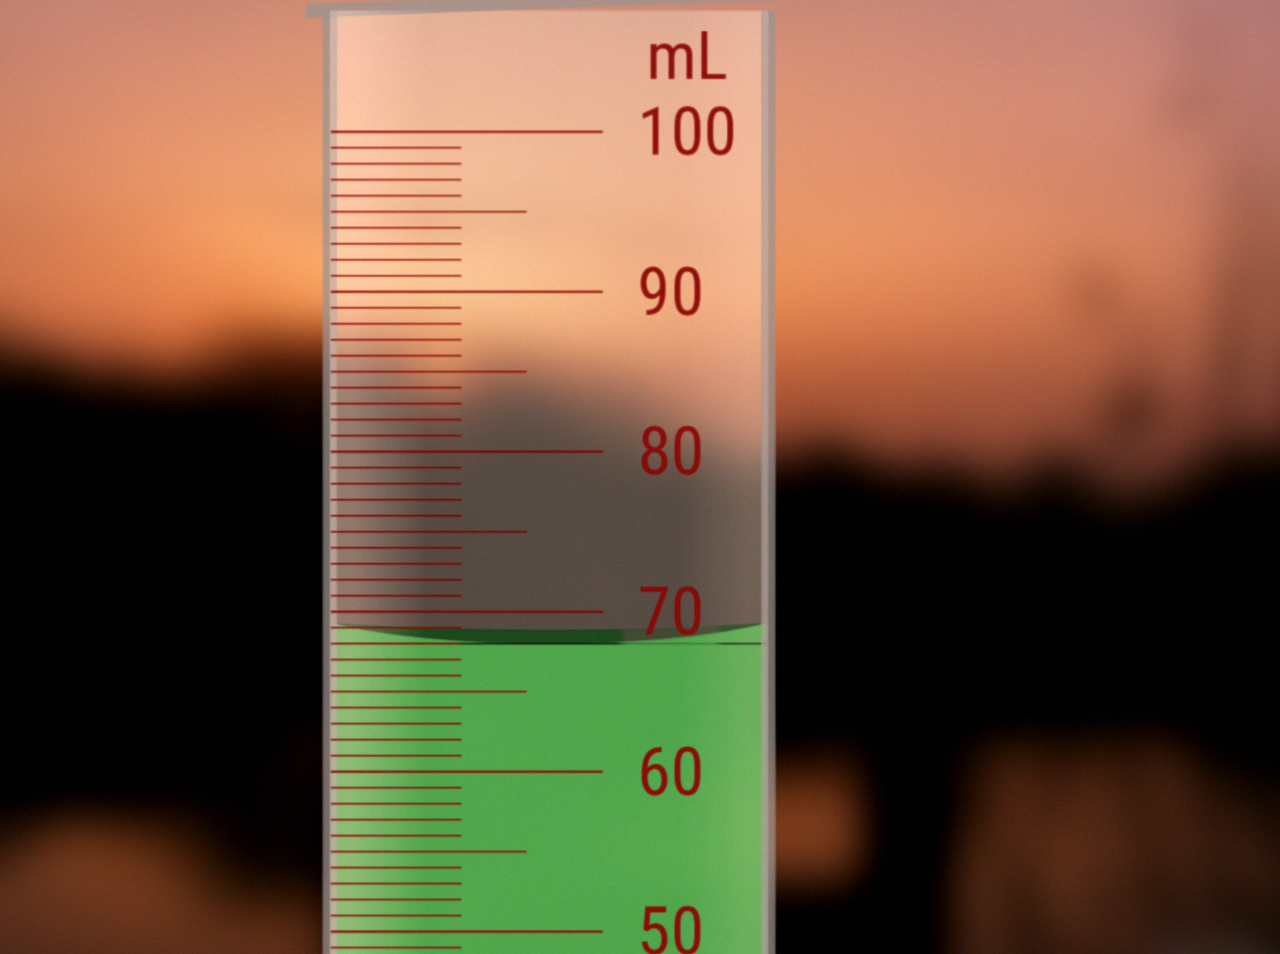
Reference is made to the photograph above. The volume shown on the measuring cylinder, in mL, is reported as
68 mL
